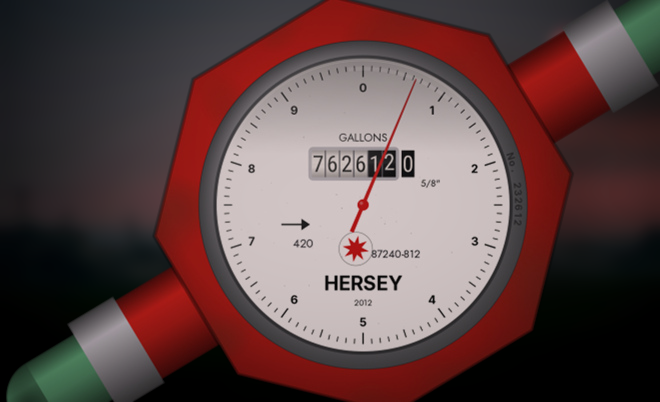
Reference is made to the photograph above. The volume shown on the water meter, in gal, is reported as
7626120.6 gal
